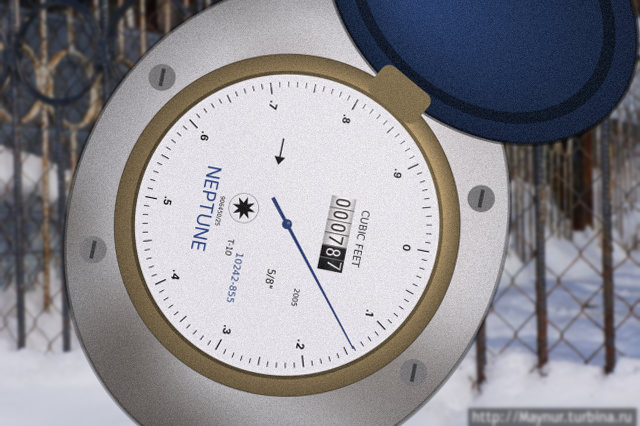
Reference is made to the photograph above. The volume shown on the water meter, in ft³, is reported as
787.14 ft³
